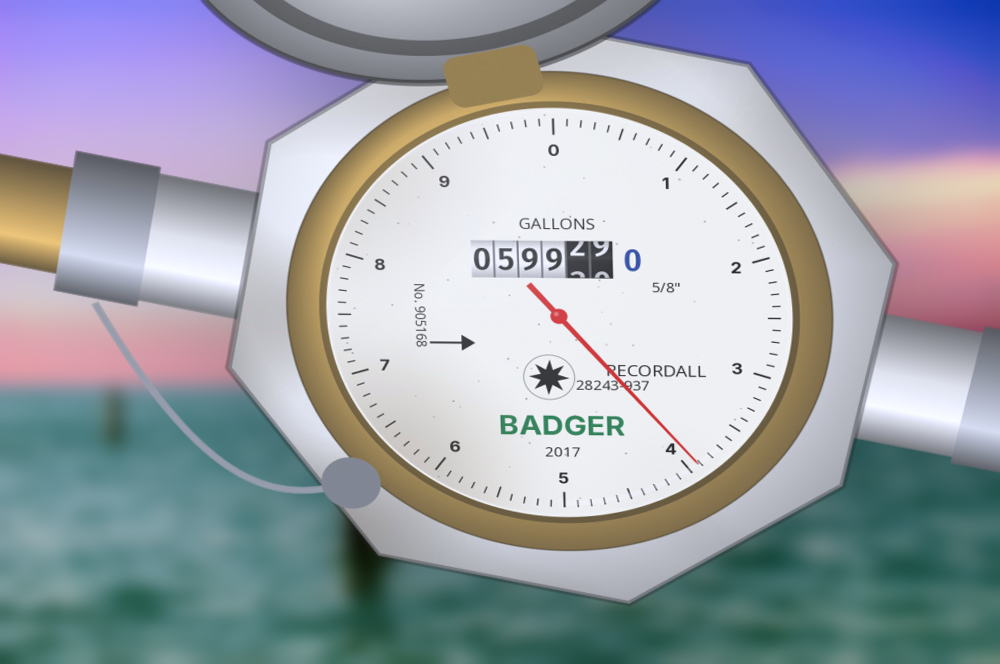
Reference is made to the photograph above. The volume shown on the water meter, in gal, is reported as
599293.9 gal
